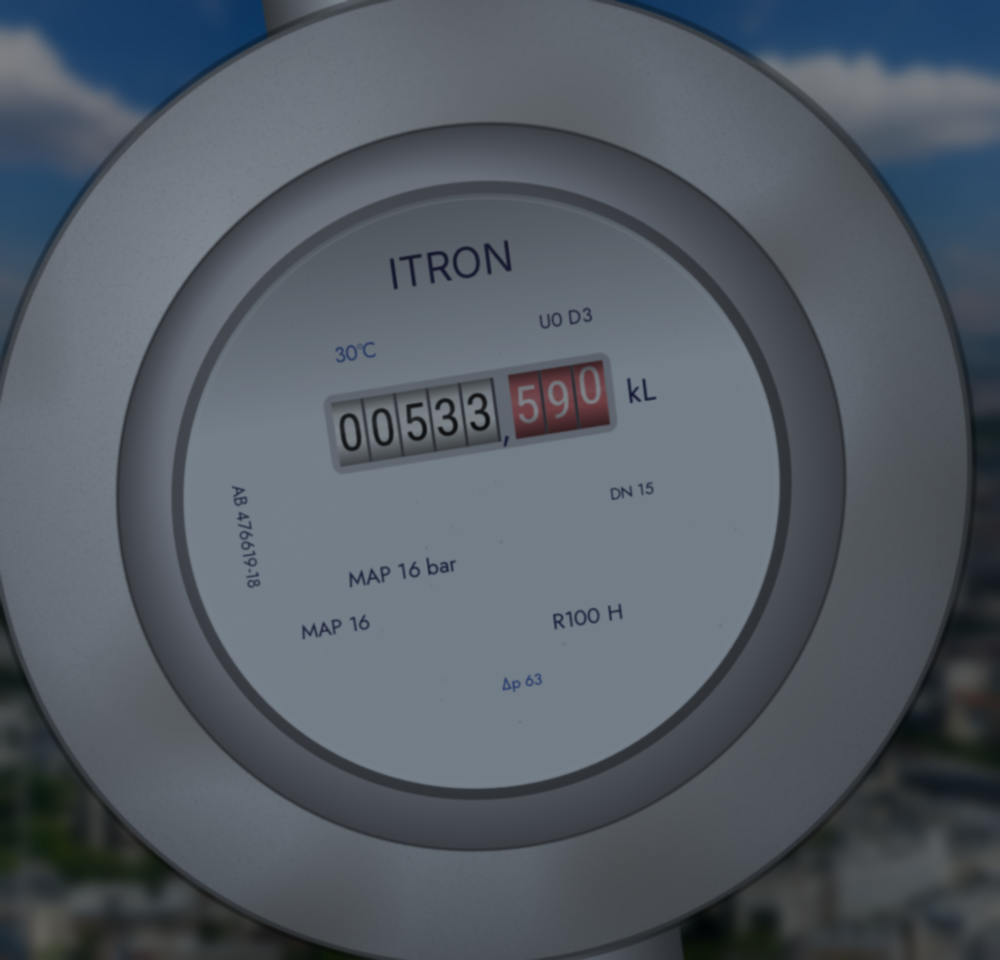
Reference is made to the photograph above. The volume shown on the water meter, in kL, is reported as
533.590 kL
